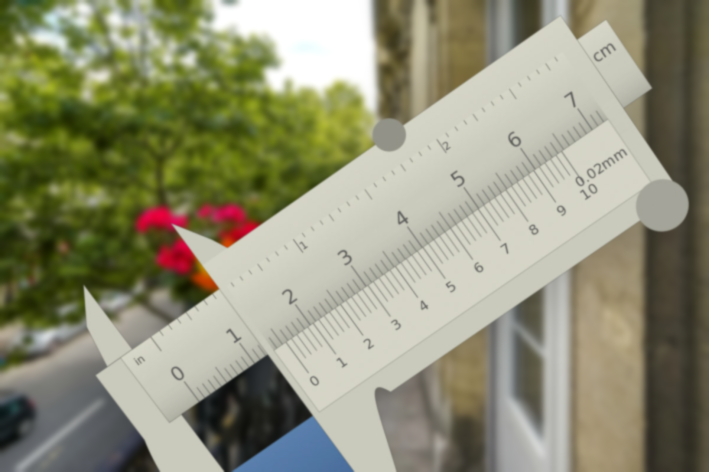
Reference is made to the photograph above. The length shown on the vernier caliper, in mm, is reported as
15.6 mm
